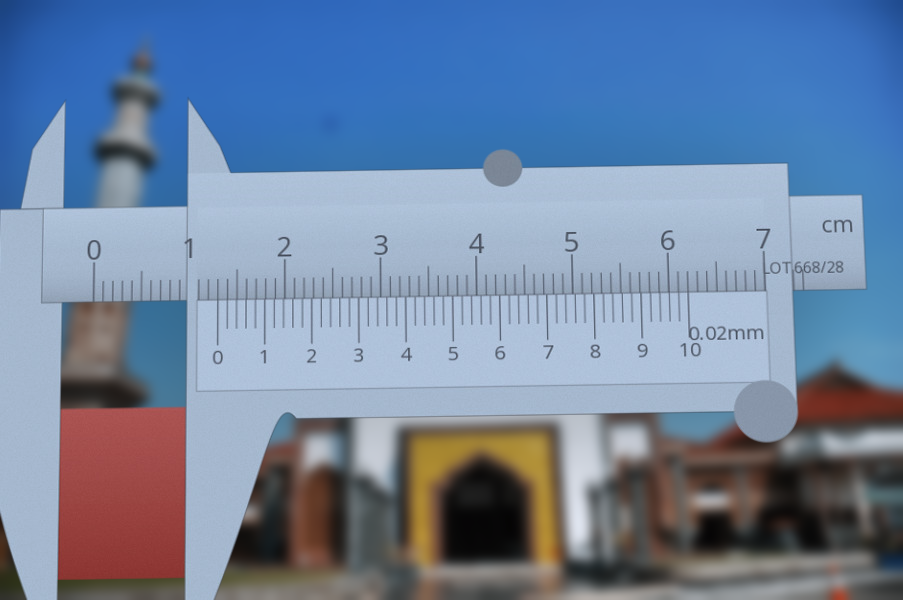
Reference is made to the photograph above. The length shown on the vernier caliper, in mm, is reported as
13.0 mm
